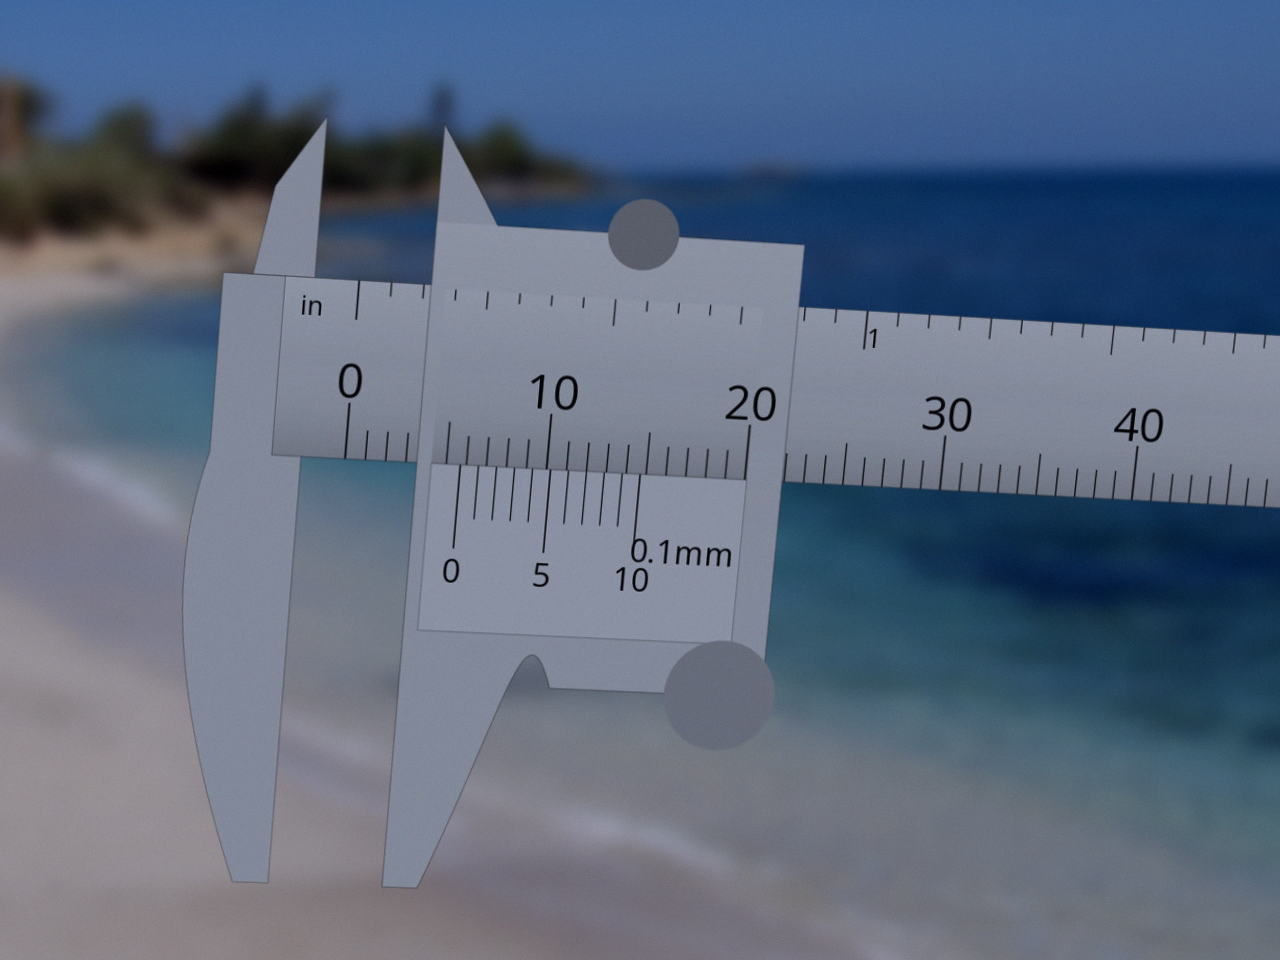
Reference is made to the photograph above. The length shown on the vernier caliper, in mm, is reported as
5.7 mm
